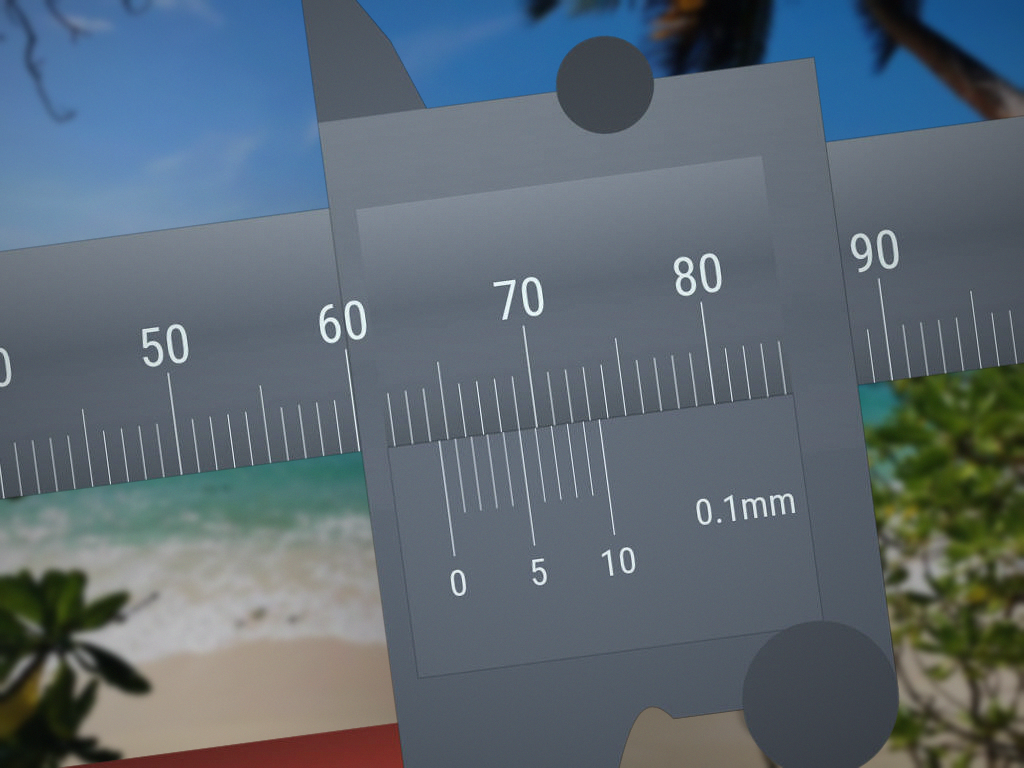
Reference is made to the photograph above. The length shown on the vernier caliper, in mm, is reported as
64.5 mm
